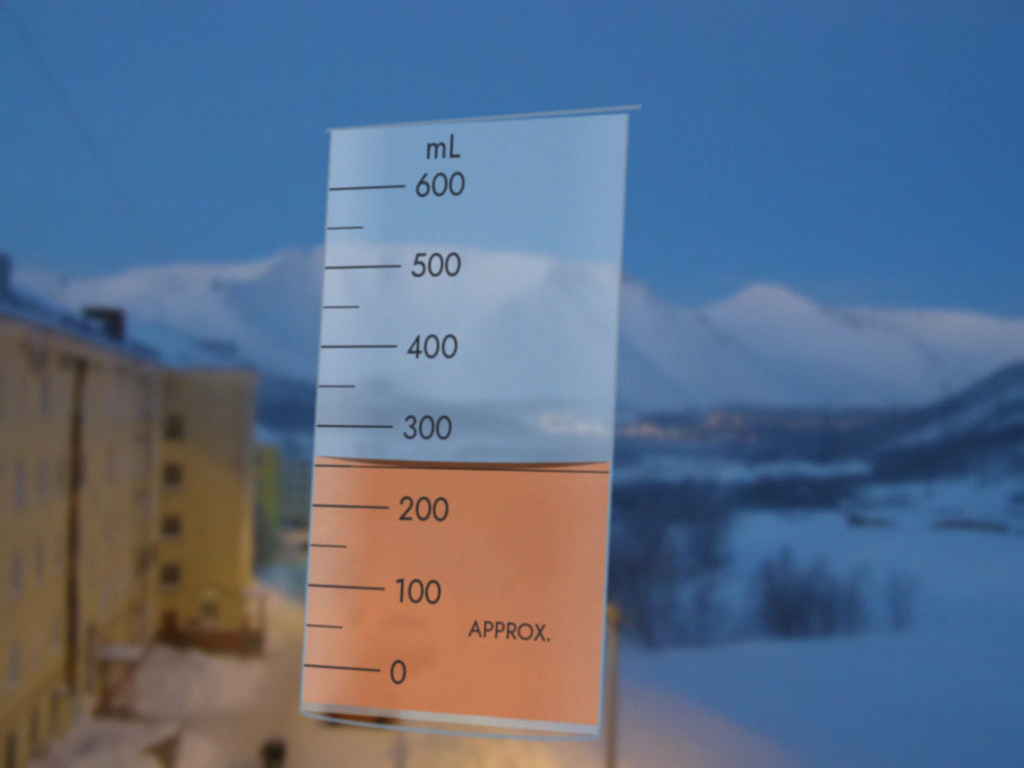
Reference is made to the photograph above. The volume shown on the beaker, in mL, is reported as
250 mL
